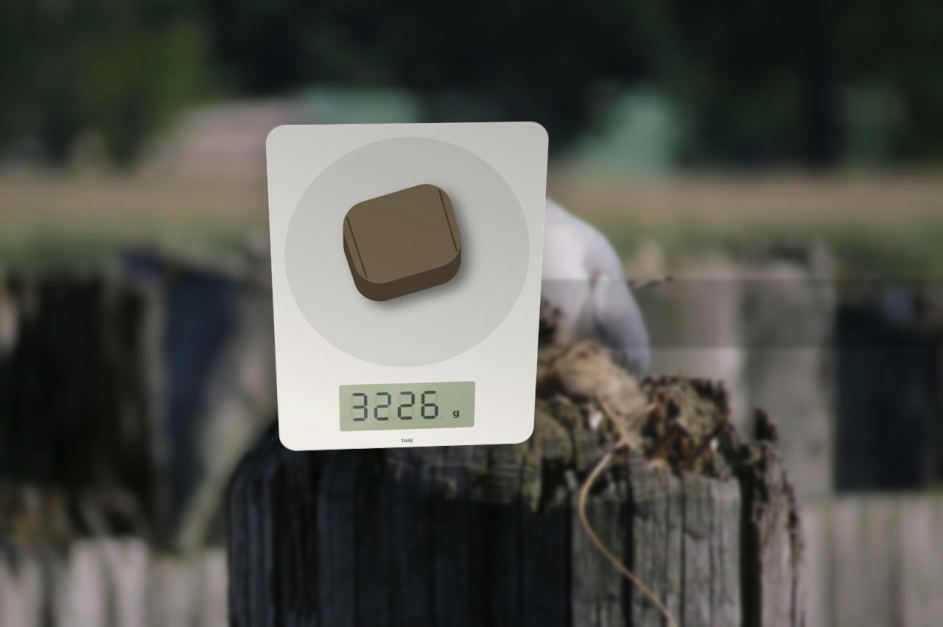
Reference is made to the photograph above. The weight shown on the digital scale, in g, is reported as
3226 g
